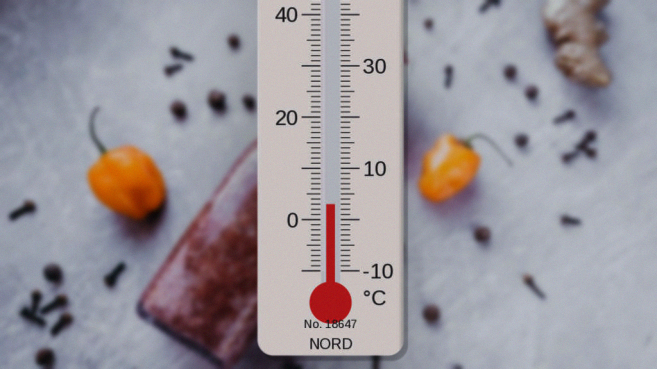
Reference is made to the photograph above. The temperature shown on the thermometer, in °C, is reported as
3 °C
